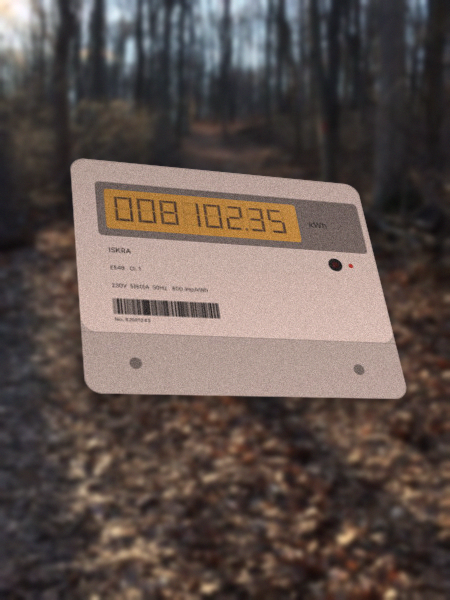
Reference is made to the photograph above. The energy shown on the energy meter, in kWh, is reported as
8102.35 kWh
